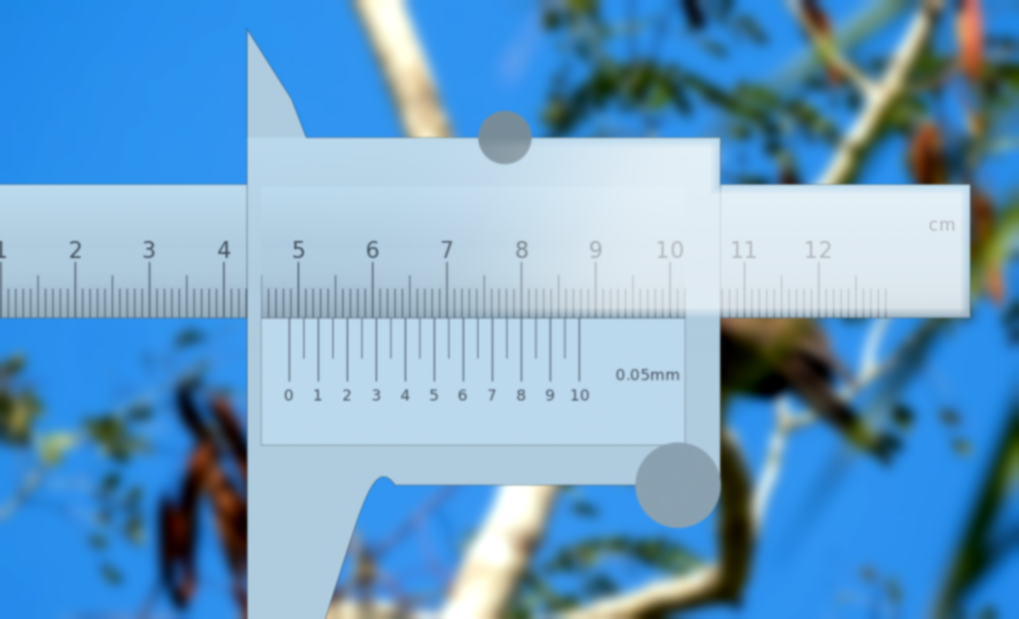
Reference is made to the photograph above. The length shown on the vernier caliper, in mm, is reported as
48.8 mm
